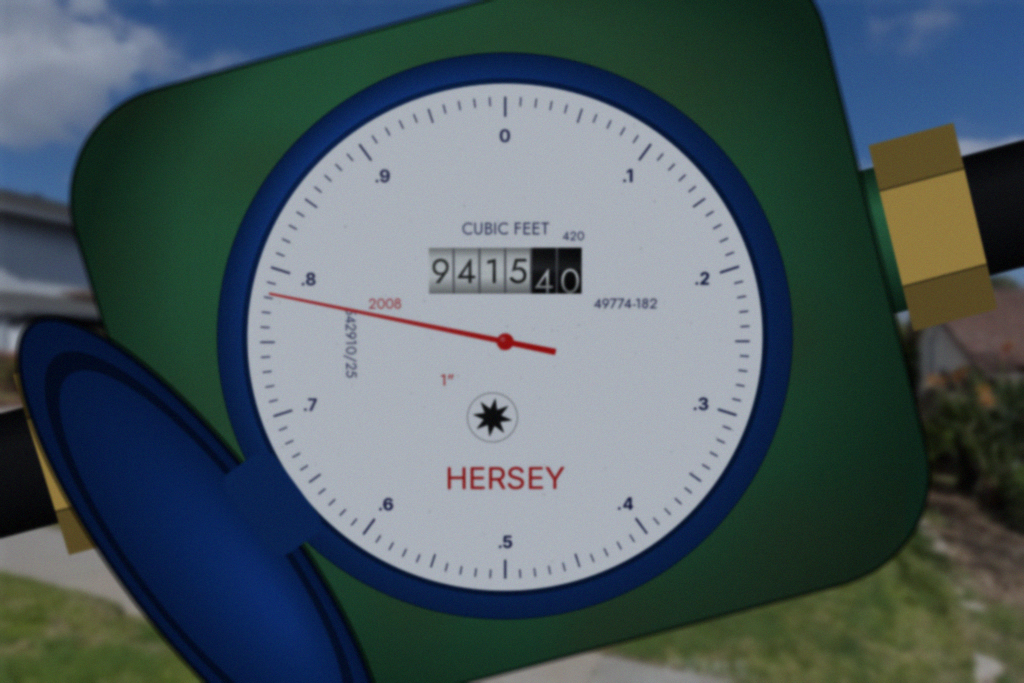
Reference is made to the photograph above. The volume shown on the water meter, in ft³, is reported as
941539.78 ft³
